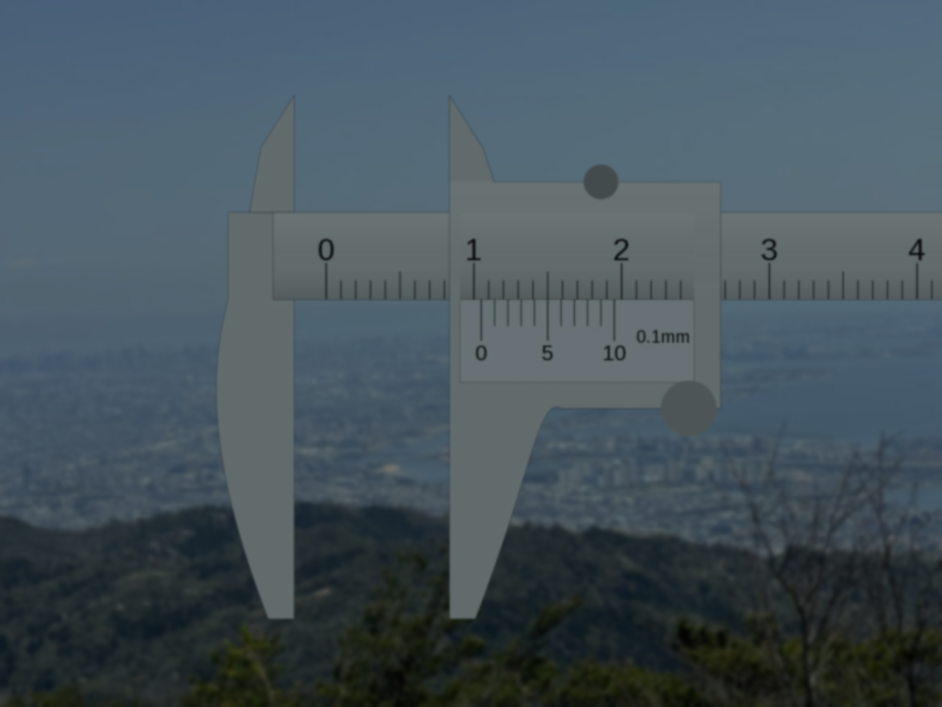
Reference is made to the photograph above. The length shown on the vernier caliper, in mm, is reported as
10.5 mm
